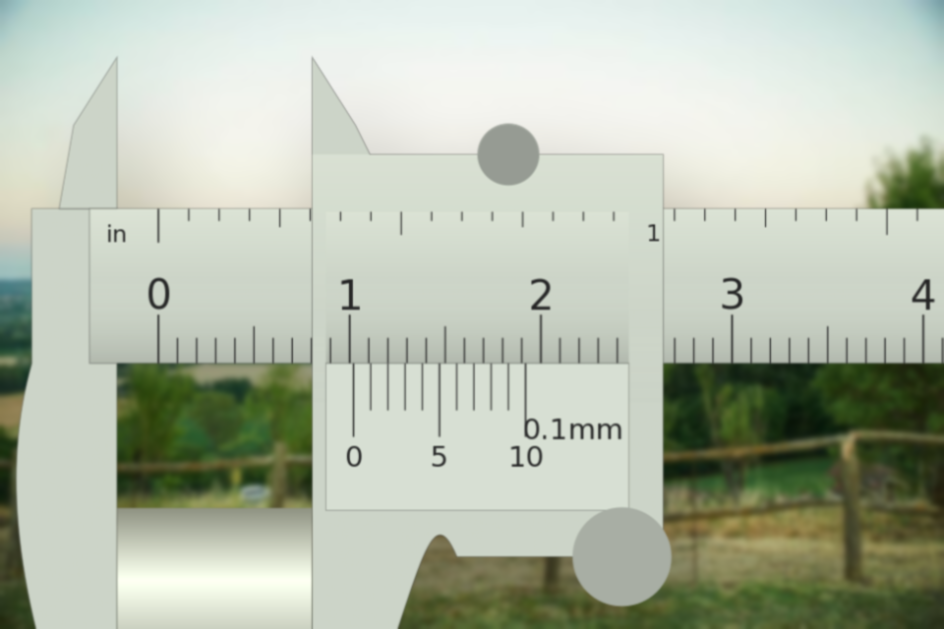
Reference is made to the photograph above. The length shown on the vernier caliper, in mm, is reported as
10.2 mm
